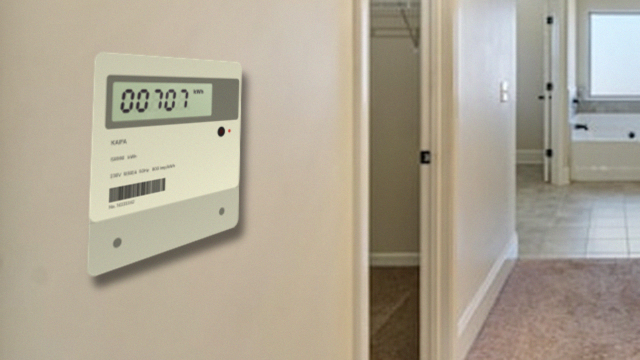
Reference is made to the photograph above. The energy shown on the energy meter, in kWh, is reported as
707 kWh
